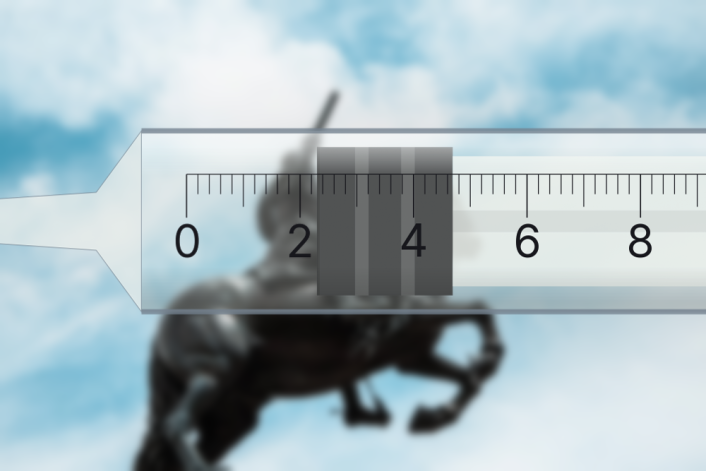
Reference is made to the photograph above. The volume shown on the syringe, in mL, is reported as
2.3 mL
